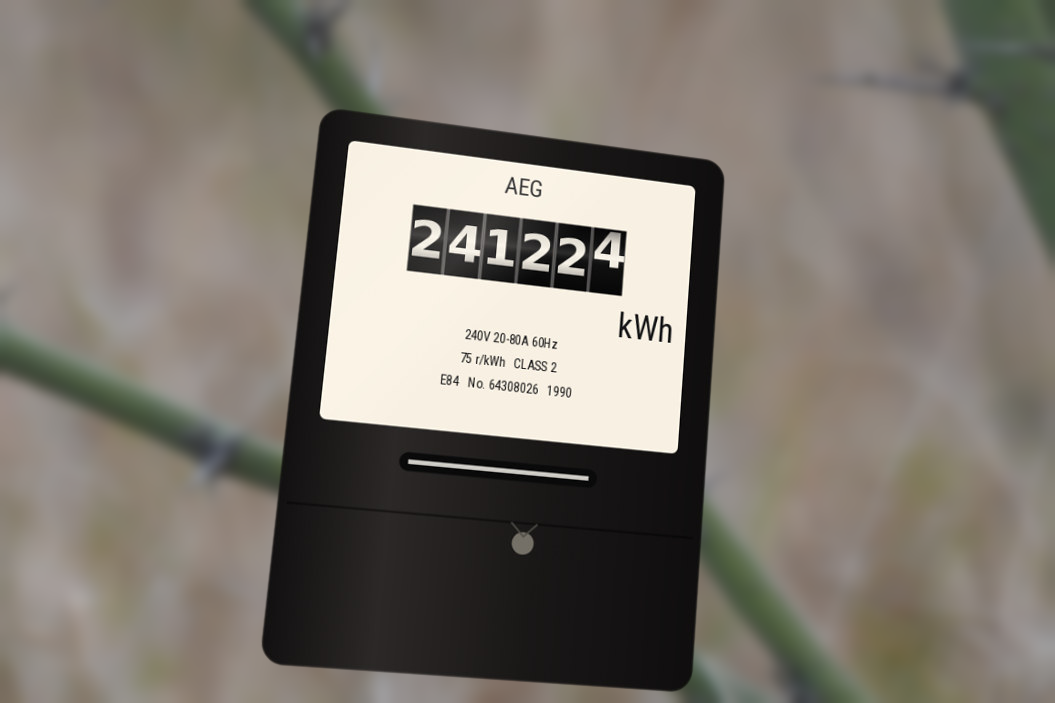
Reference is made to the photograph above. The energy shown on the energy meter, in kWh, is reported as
241224 kWh
